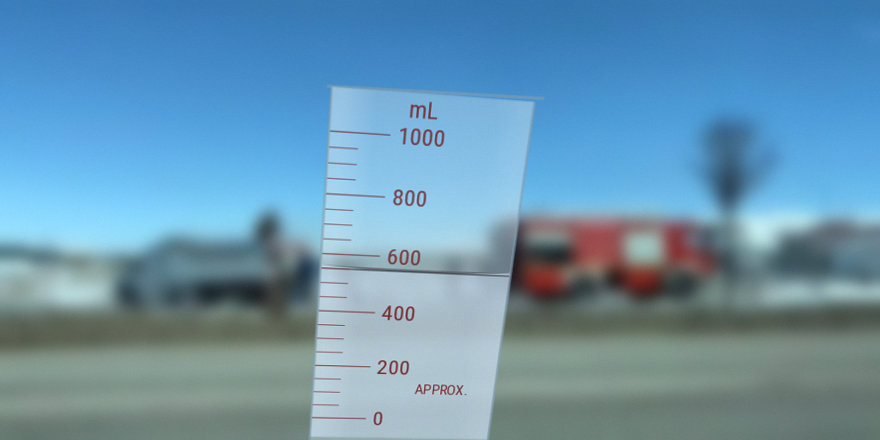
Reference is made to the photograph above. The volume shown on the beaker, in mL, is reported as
550 mL
